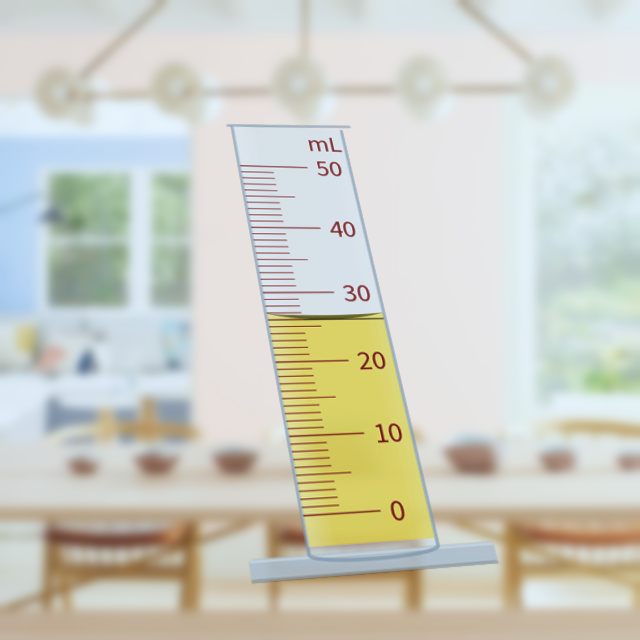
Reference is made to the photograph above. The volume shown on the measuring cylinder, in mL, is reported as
26 mL
